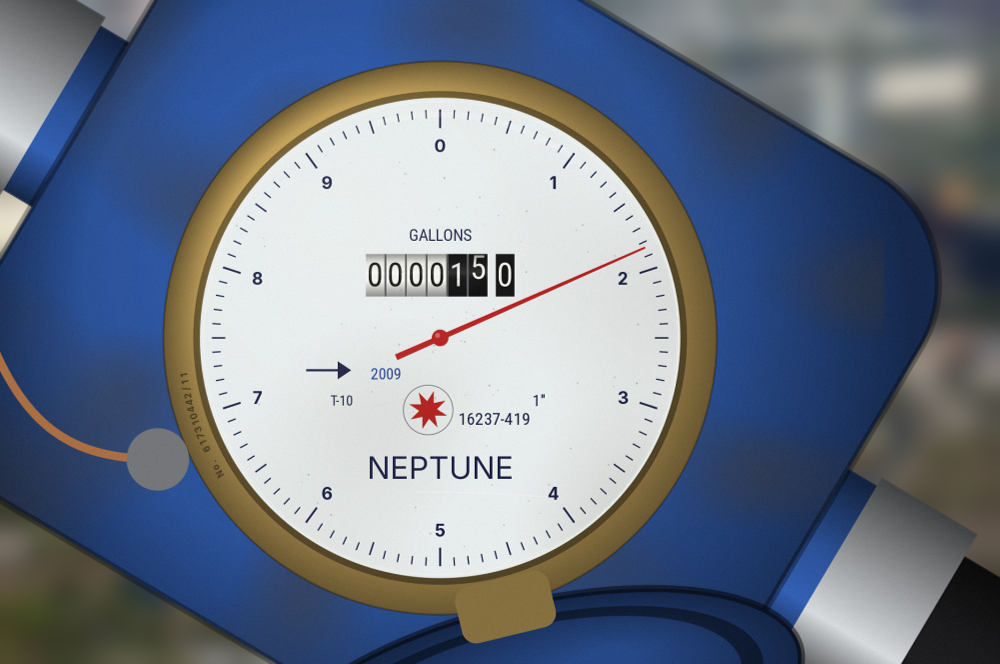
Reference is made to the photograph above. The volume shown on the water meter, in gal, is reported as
151.8 gal
